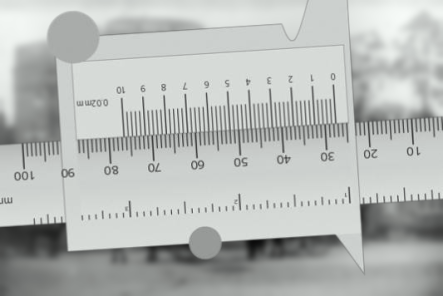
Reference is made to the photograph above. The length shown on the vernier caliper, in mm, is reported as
27.5 mm
